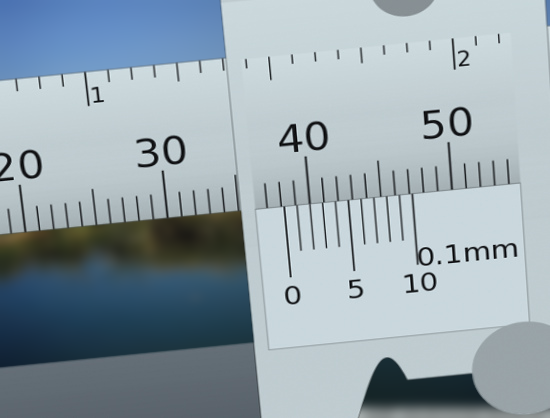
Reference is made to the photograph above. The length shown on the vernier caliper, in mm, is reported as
38.2 mm
